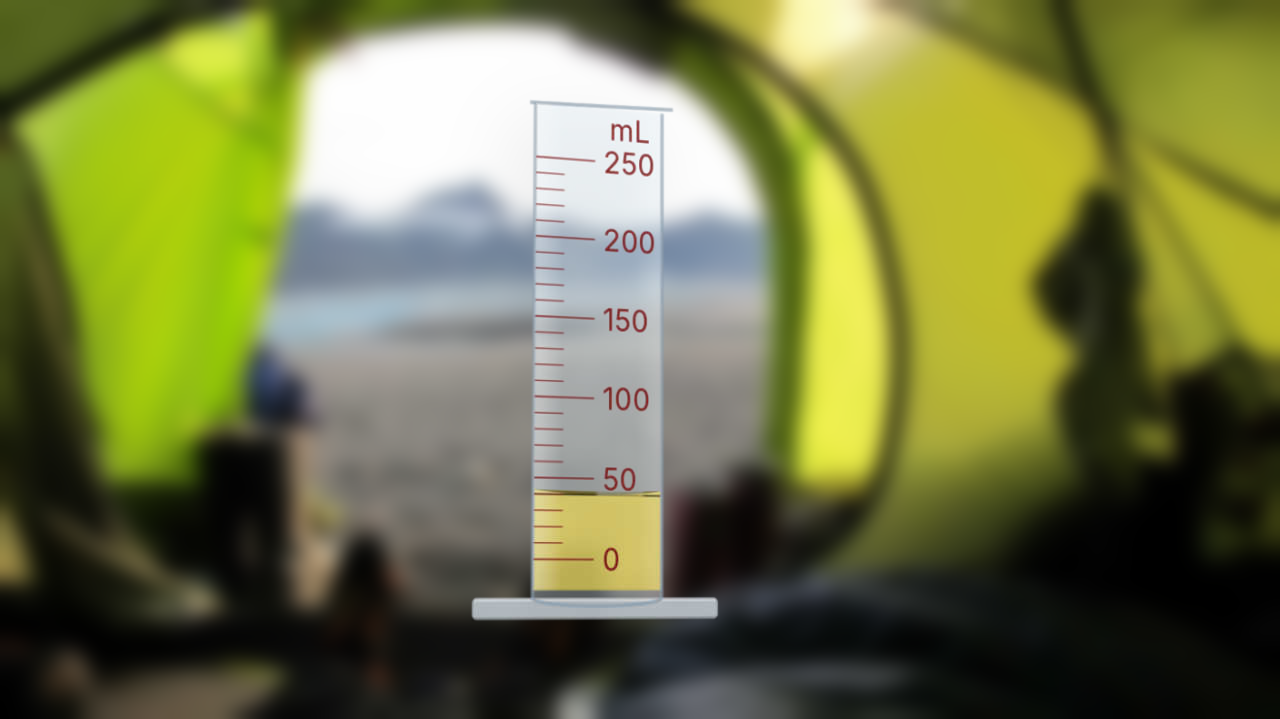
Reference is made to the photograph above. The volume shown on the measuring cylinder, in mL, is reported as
40 mL
